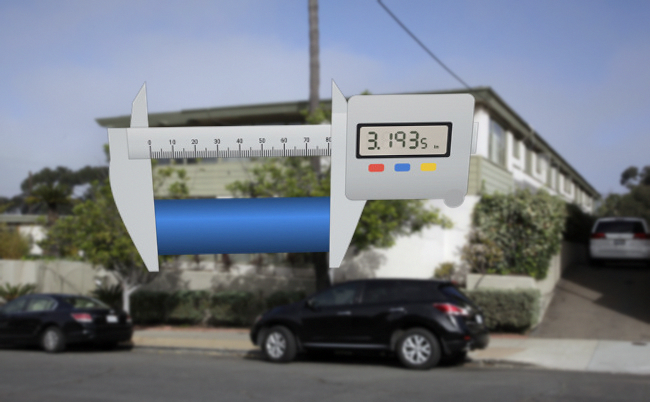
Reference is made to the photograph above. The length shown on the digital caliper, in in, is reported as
3.1935 in
